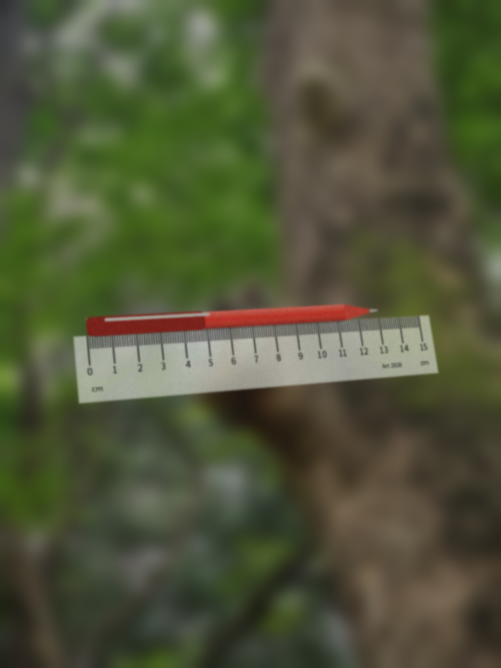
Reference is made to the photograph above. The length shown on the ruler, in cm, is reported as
13 cm
